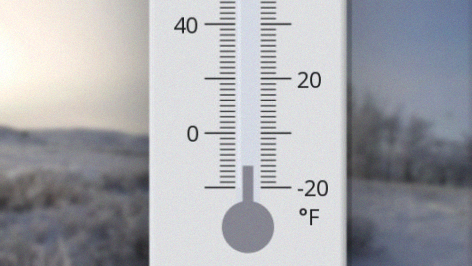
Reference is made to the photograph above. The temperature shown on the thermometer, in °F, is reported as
-12 °F
